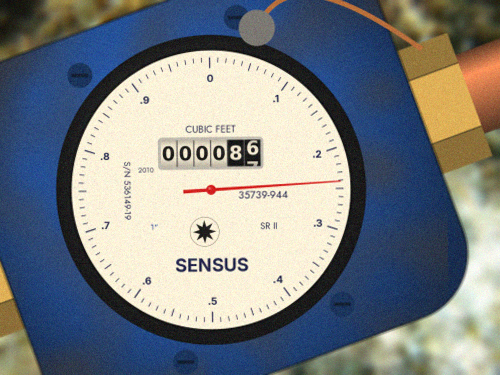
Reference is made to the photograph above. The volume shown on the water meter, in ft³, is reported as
86.24 ft³
